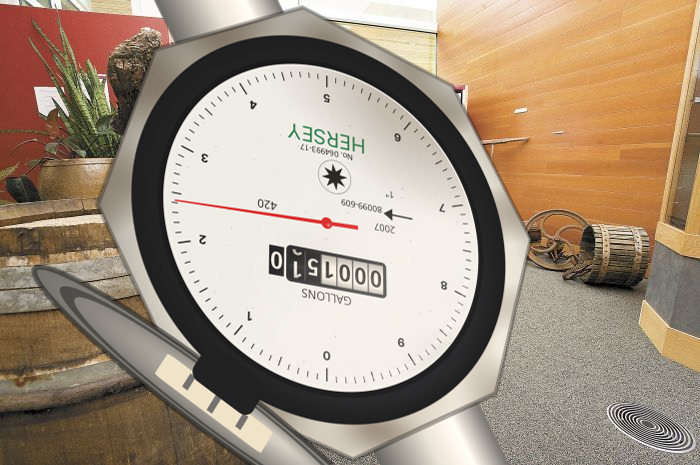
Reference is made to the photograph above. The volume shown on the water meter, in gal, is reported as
1512.4 gal
